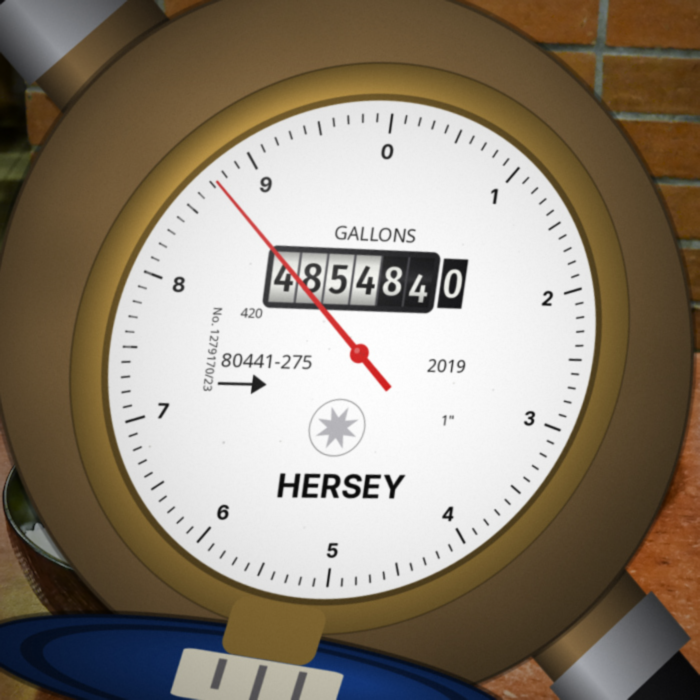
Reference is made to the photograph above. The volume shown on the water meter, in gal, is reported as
4854838.7 gal
